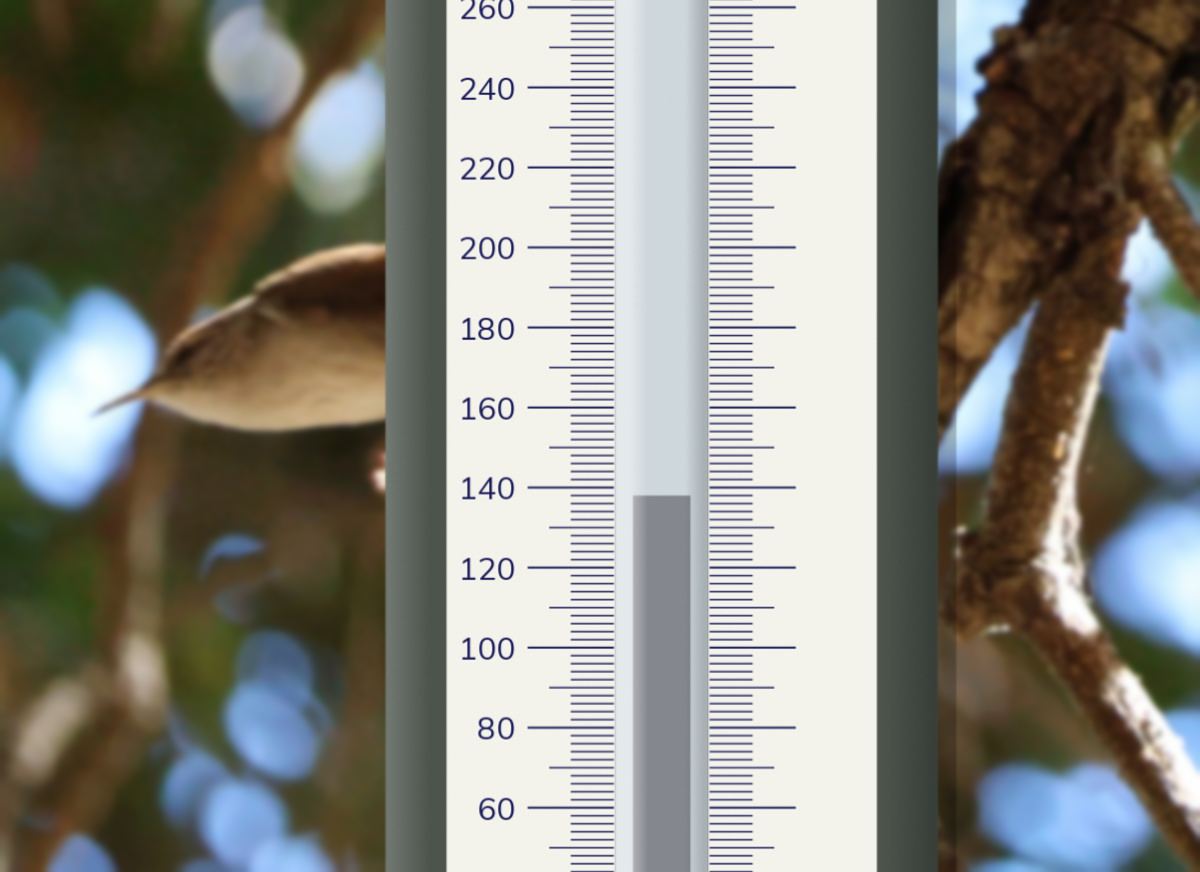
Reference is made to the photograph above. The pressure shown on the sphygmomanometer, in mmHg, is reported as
138 mmHg
